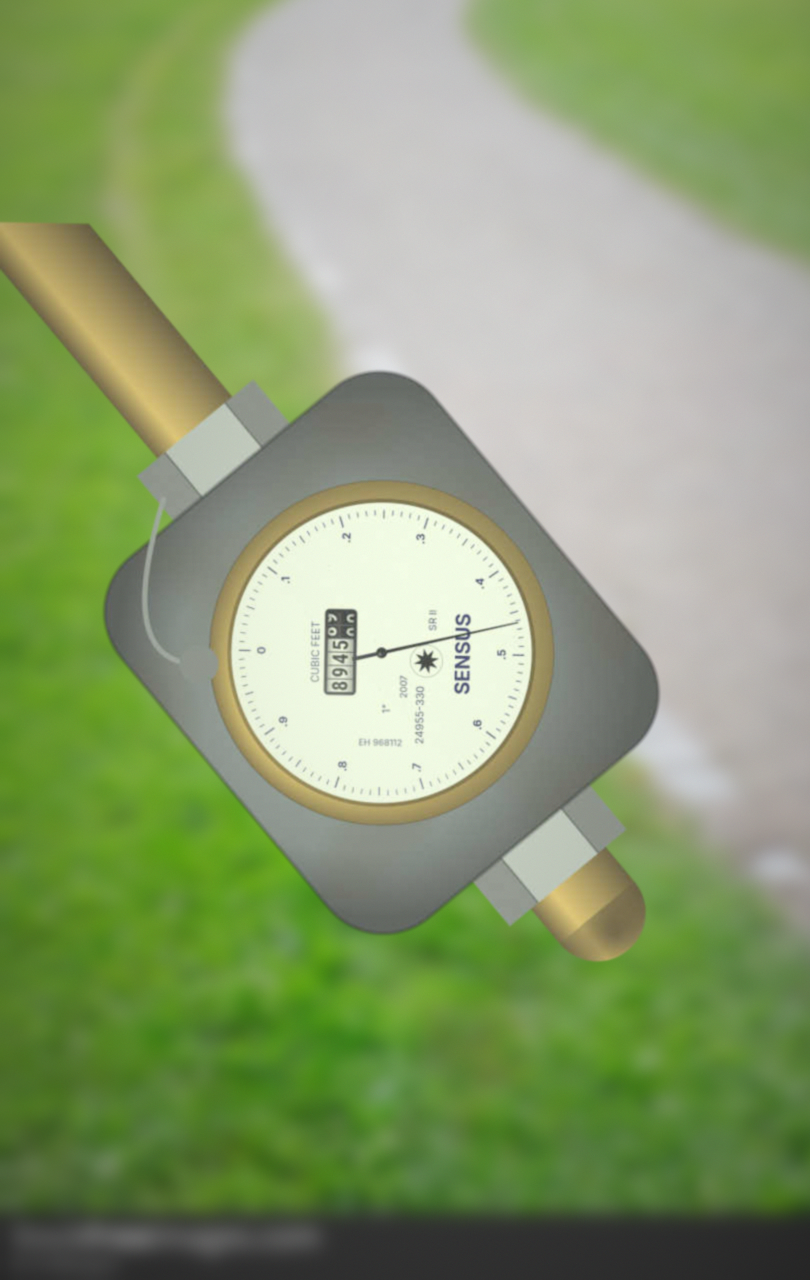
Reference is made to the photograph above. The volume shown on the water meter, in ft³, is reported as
894589.46 ft³
